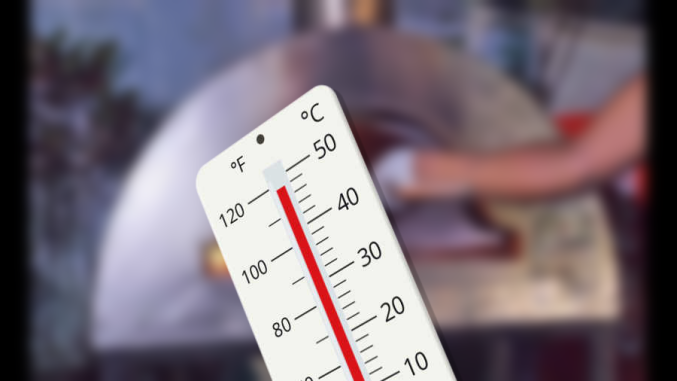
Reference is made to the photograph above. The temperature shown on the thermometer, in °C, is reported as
48 °C
